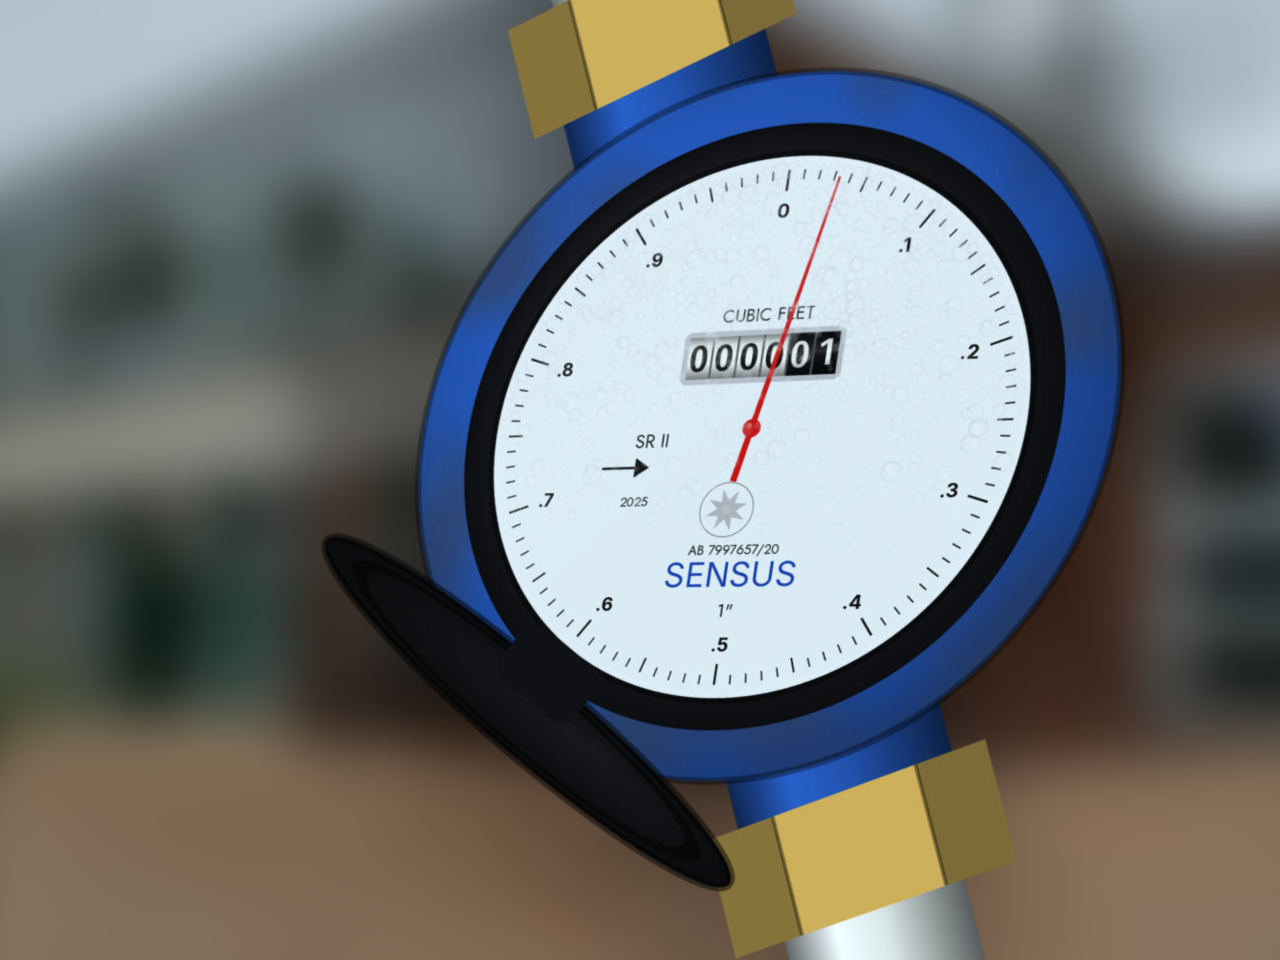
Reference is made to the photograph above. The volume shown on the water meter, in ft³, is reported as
1.03 ft³
